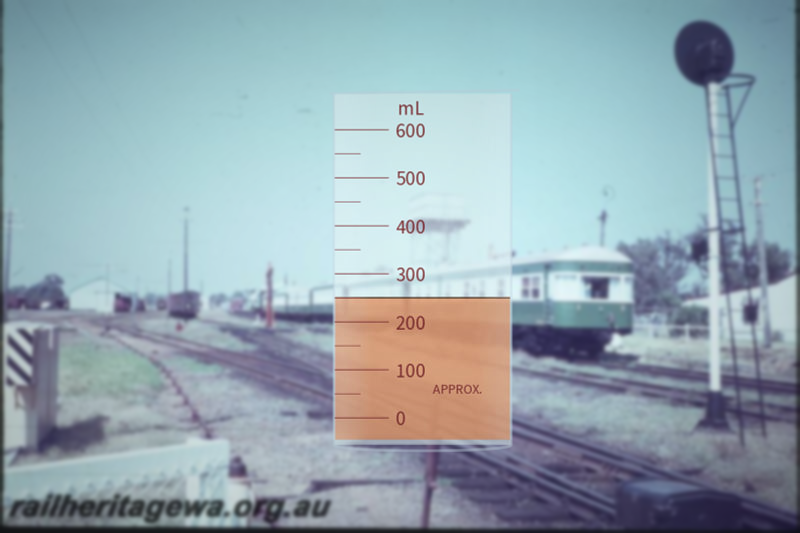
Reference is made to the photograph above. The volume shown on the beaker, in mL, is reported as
250 mL
